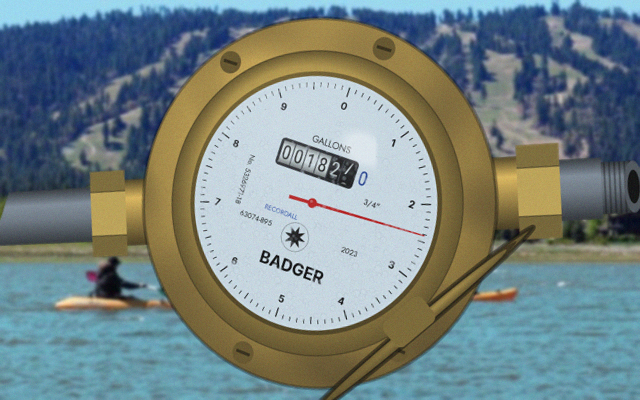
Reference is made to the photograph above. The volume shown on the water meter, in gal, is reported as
18272.4 gal
